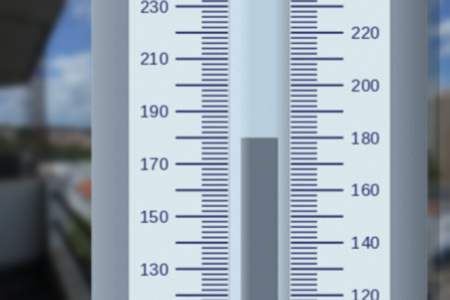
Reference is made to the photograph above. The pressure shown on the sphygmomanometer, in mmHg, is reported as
180 mmHg
